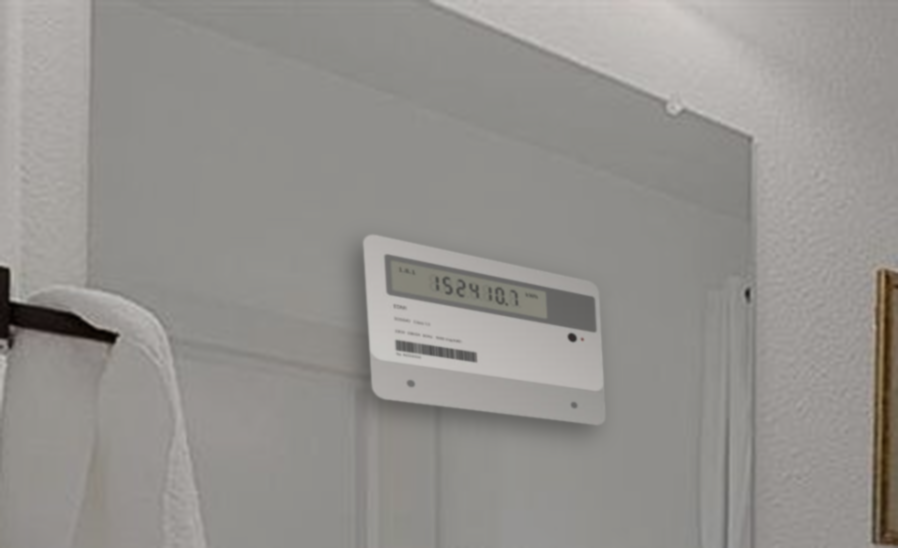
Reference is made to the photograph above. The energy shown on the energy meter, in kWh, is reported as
152410.7 kWh
